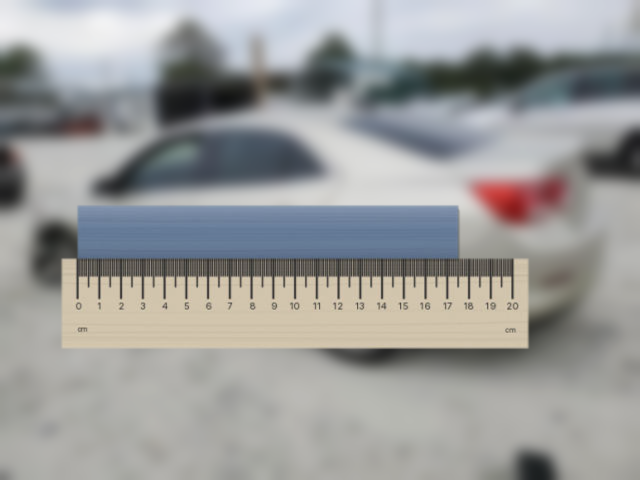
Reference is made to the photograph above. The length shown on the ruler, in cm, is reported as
17.5 cm
